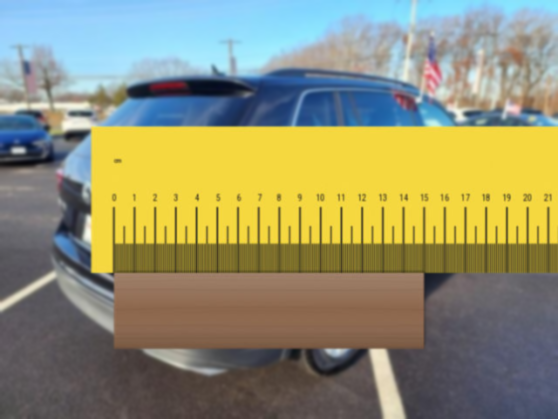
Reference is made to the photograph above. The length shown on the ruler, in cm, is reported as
15 cm
